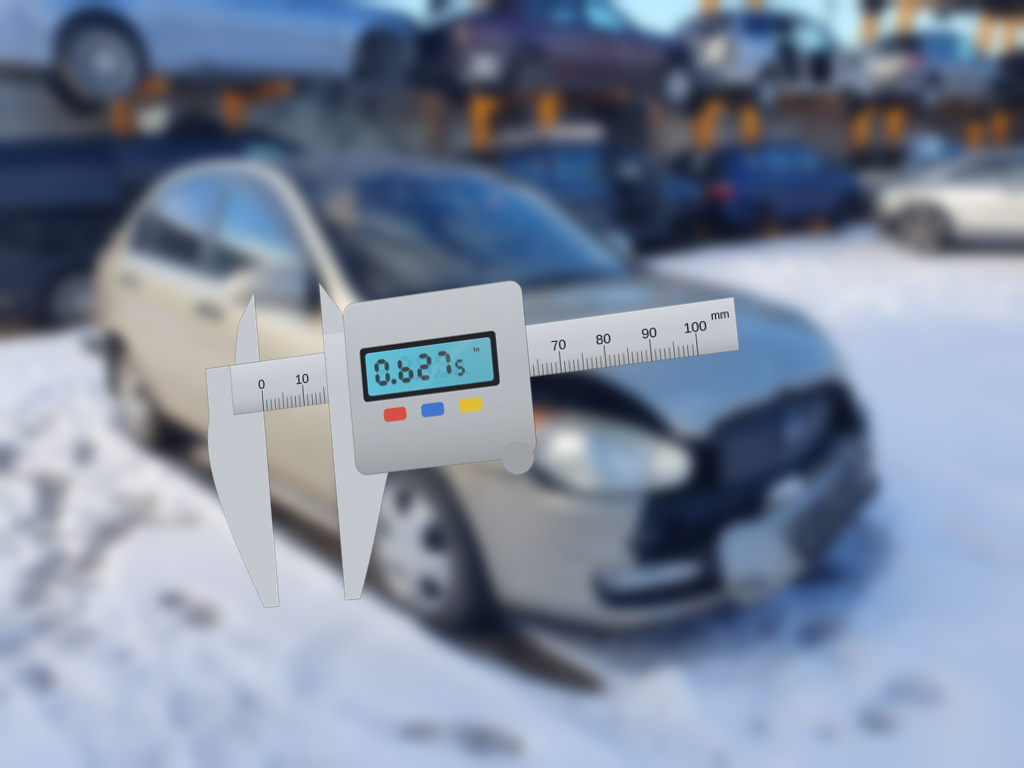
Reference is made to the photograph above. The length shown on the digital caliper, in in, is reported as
0.6275 in
